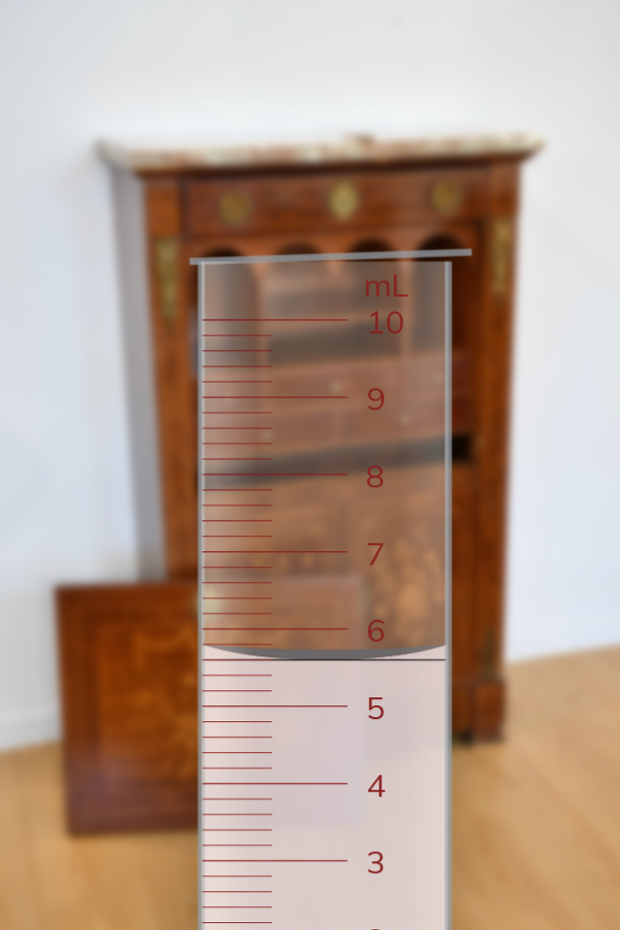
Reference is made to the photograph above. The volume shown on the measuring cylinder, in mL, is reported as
5.6 mL
